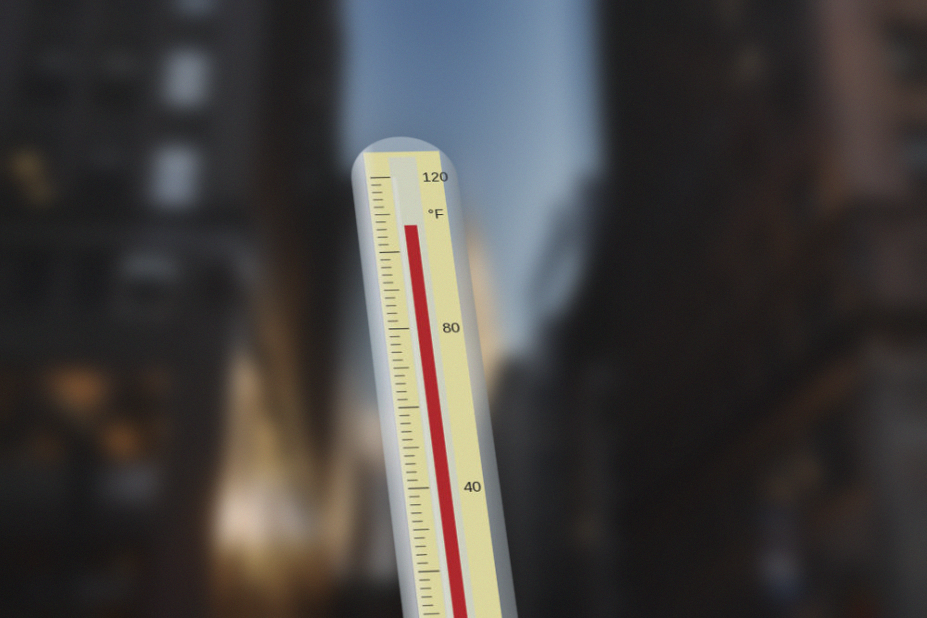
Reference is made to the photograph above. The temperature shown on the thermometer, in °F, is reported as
107 °F
